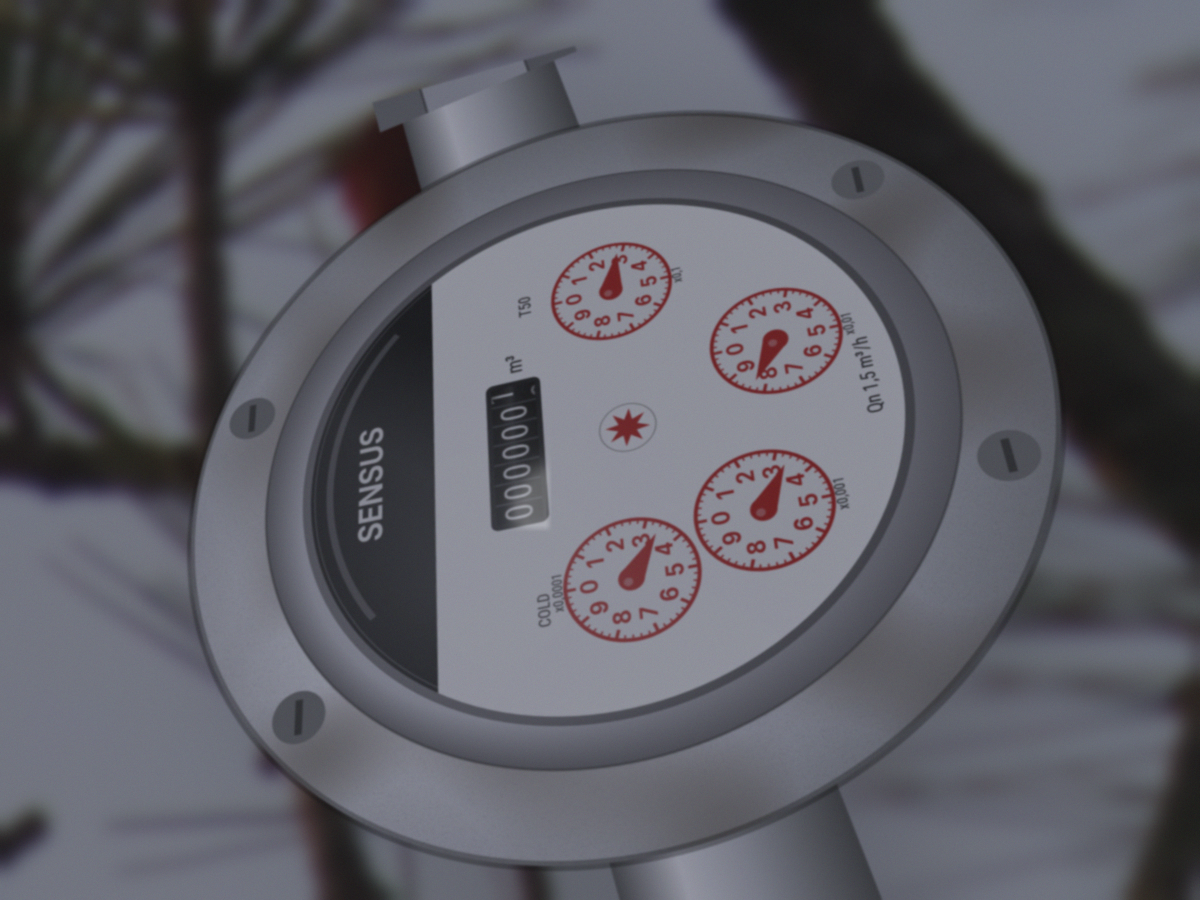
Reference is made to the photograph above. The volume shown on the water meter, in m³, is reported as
1.2833 m³
